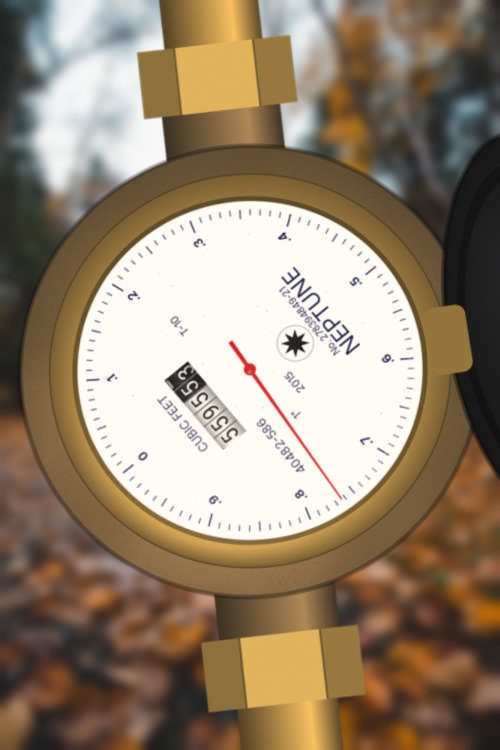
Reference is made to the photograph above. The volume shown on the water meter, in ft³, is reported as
559552.76 ft³
